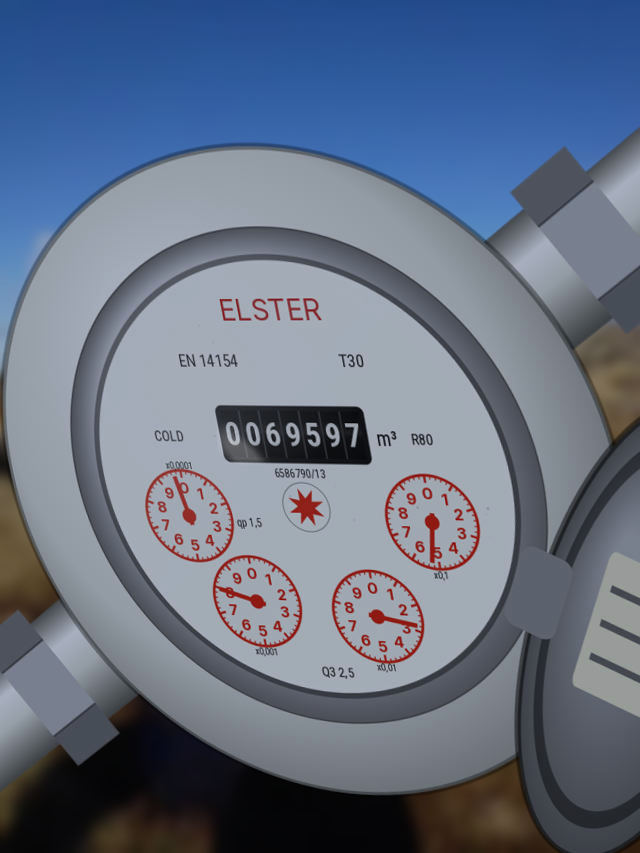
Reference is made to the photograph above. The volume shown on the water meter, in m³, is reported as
69597.5279 m³
